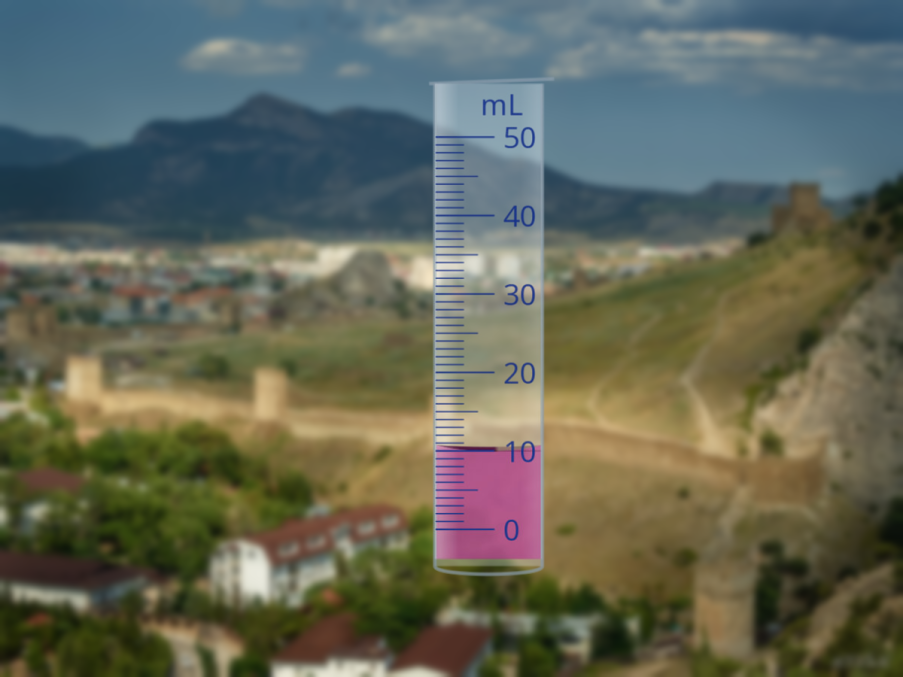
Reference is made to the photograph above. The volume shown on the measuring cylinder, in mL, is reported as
10 mL
